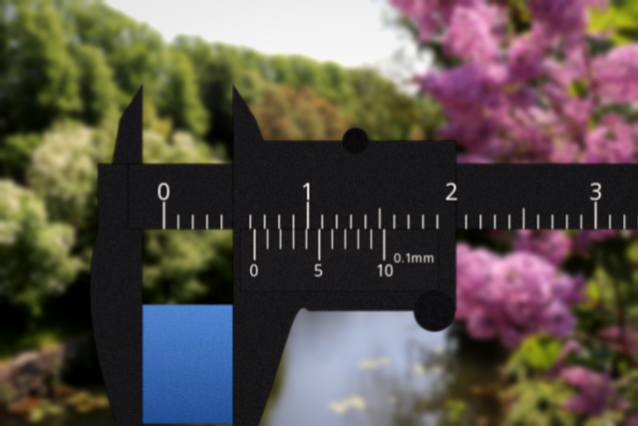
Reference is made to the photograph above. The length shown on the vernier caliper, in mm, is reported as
6.3 mm
